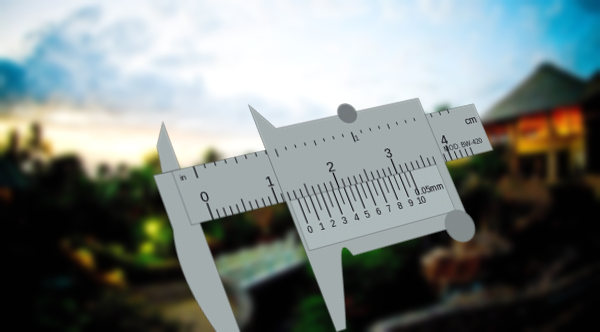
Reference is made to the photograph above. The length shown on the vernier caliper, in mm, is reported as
13.2 mm
